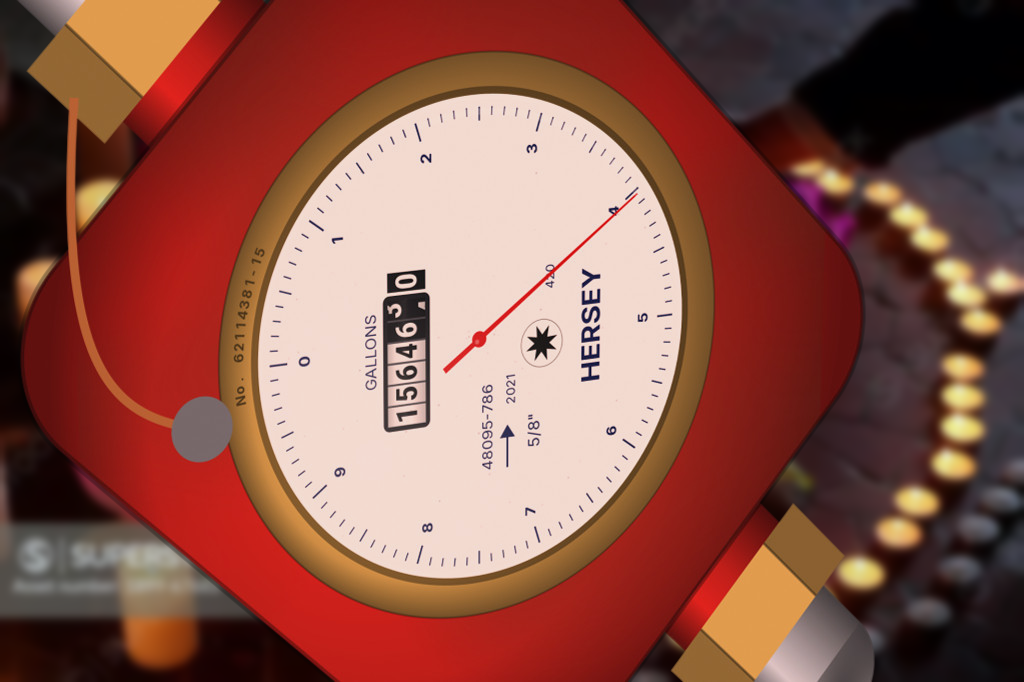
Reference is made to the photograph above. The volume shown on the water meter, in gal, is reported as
1564634.0 gal
